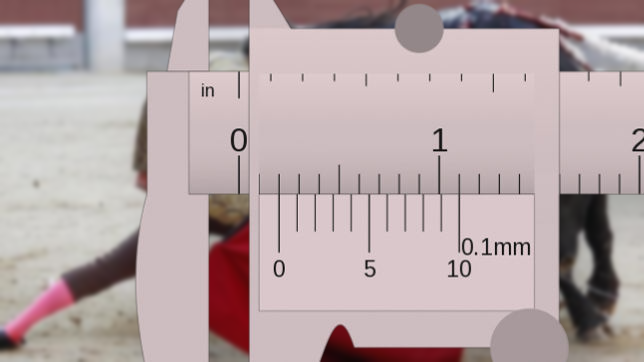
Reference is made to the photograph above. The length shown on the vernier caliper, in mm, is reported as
2.0 mm
